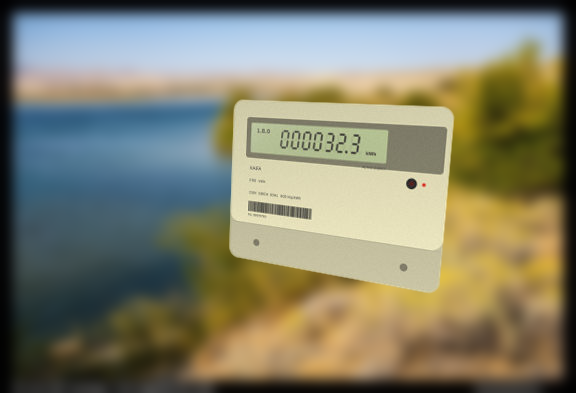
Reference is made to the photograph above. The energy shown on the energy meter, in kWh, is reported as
32.3 kWh
